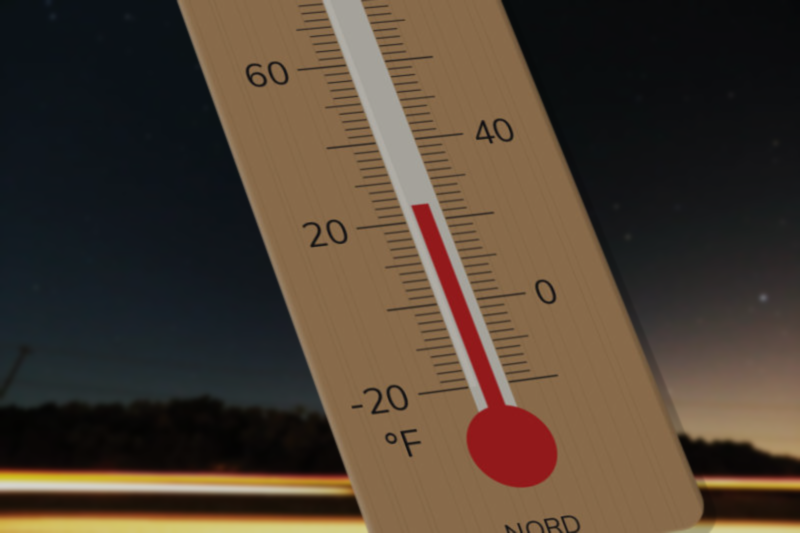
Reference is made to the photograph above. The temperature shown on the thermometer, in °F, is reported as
24 °F
